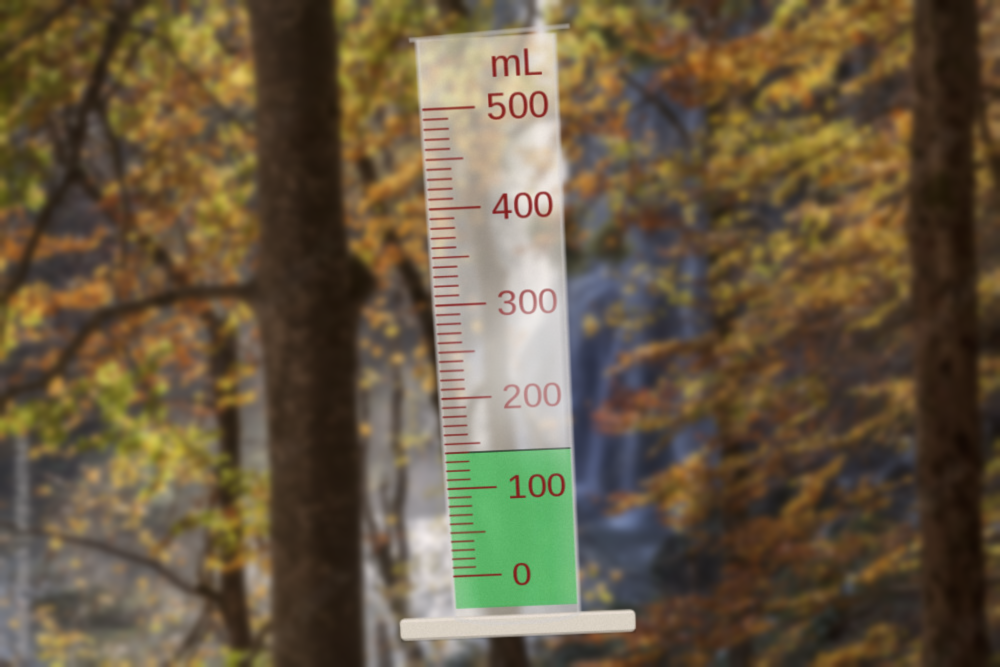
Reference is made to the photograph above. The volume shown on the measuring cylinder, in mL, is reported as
140 mL
